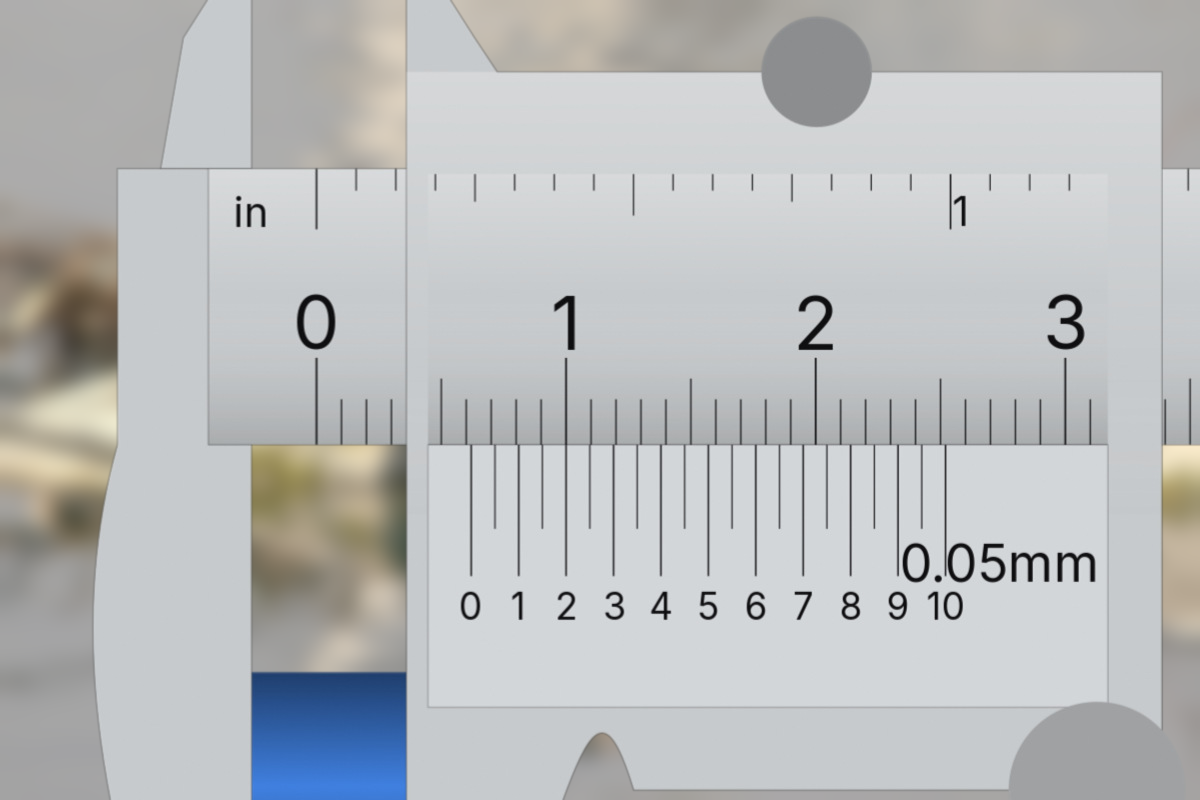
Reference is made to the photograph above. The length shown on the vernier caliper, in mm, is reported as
6.2 mm
